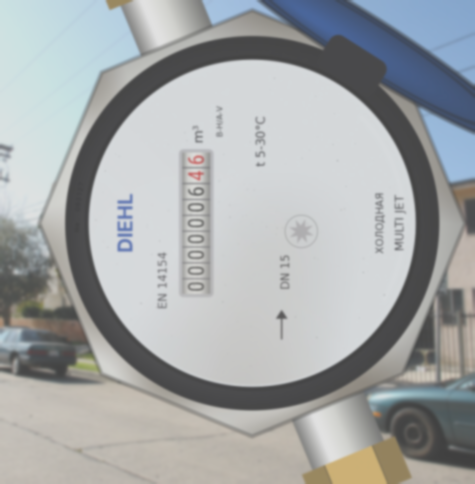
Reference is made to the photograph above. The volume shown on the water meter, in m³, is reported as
6.46 m³
